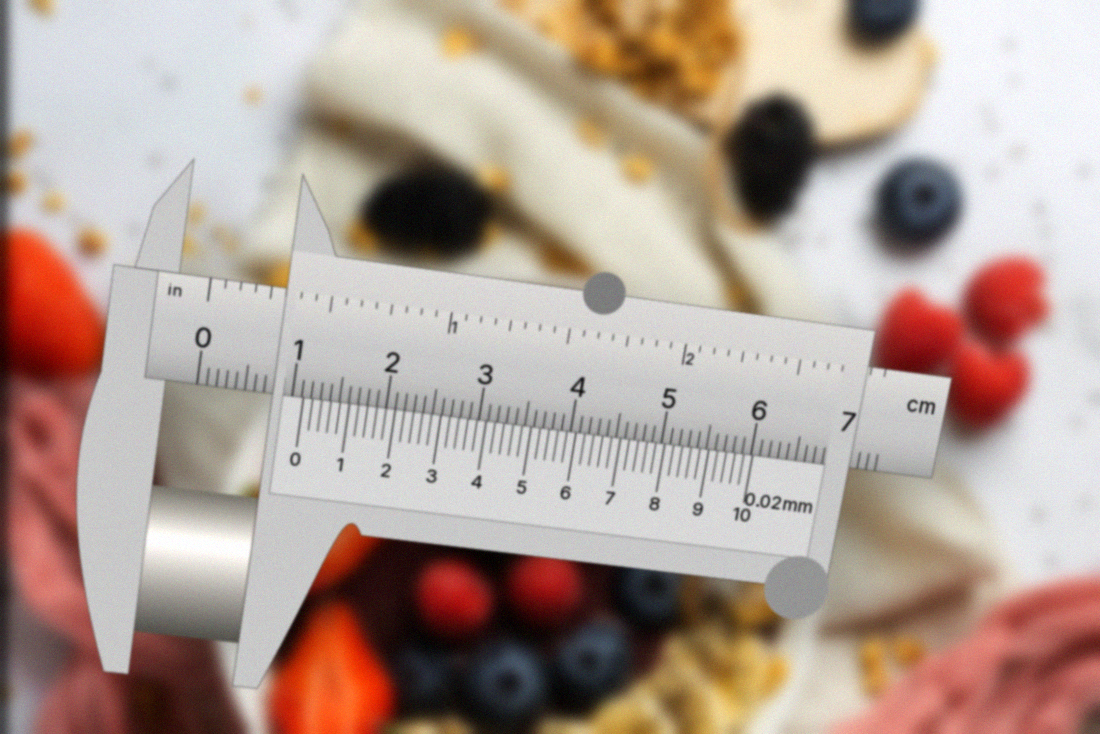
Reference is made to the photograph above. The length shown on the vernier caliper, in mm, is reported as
11.2 mm
